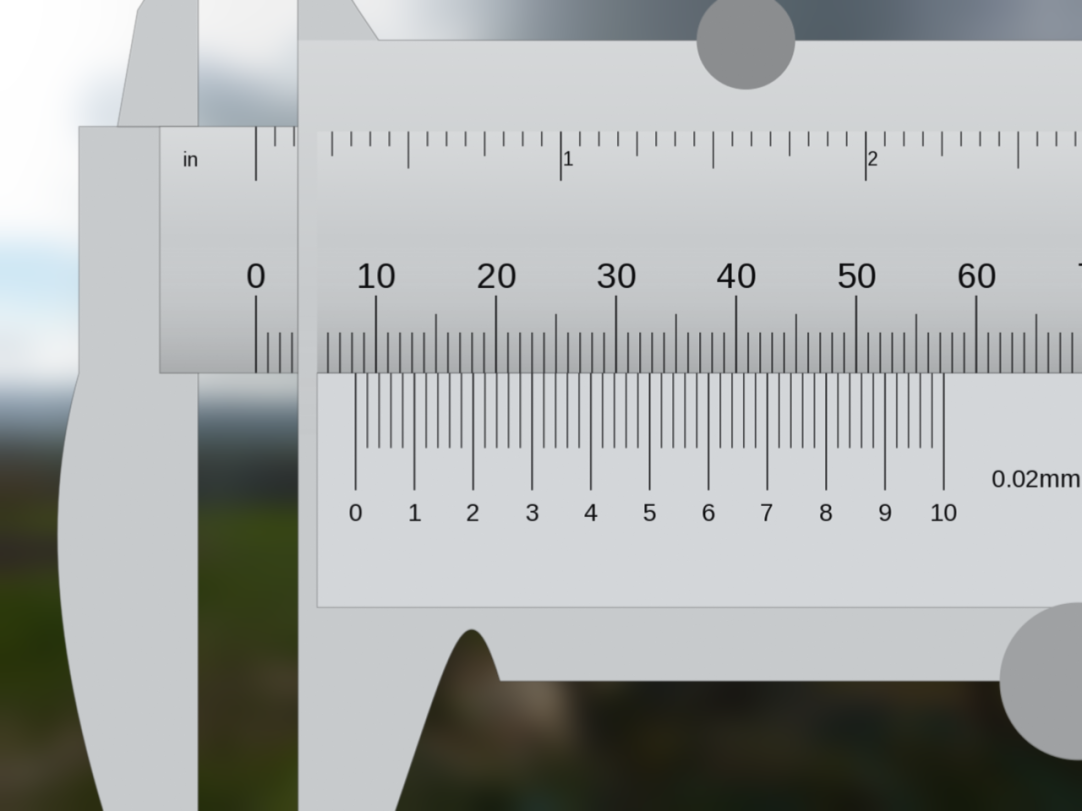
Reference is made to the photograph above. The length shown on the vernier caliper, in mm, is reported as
8.3 mm
